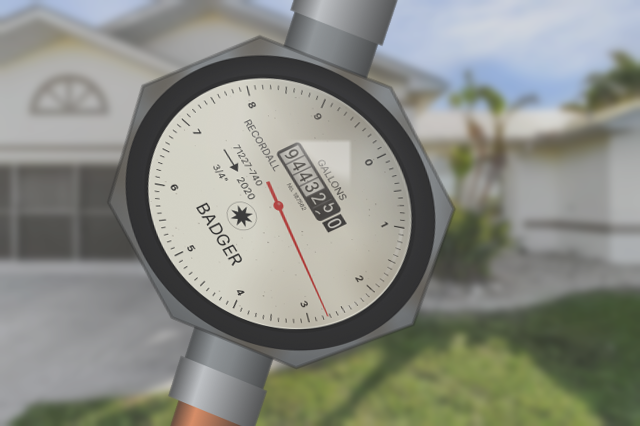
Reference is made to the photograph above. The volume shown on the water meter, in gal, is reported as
9443252.7 gal
